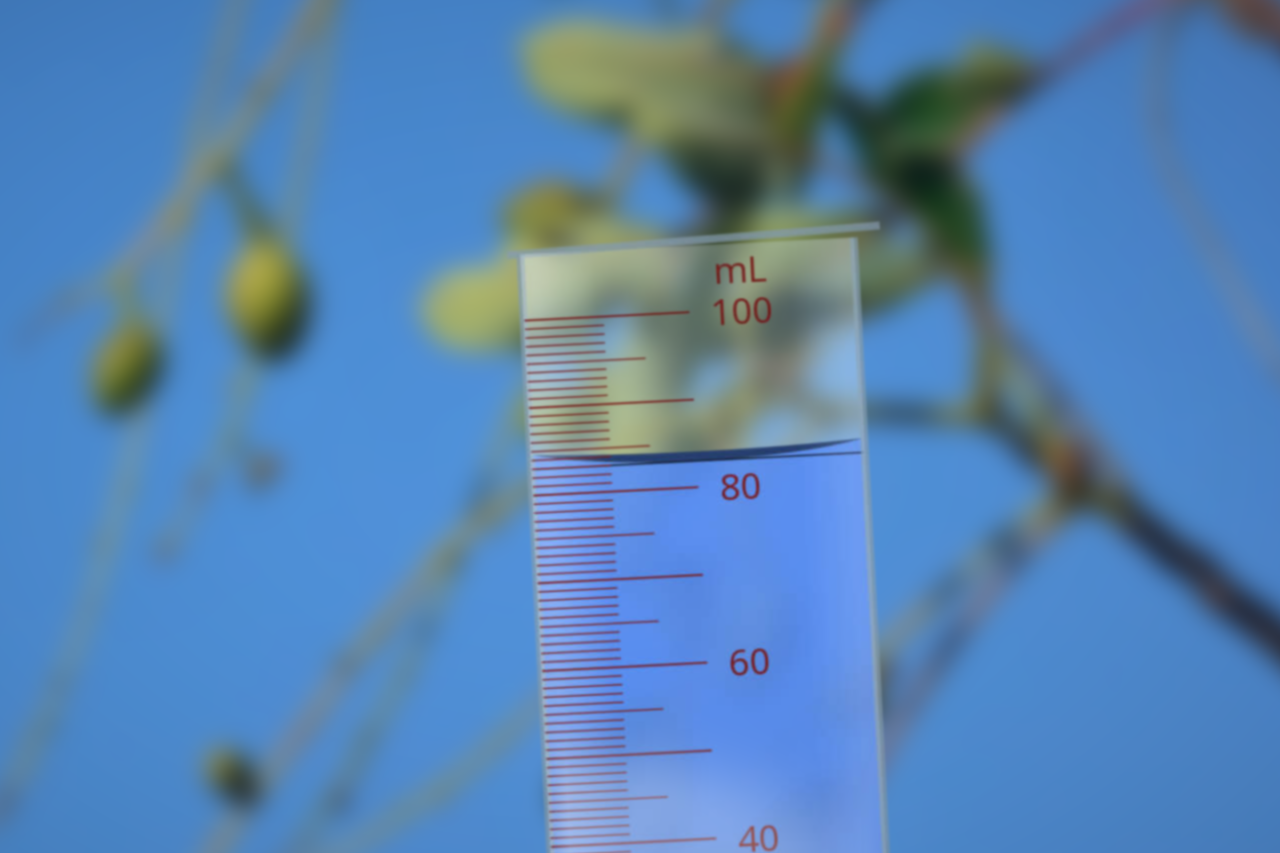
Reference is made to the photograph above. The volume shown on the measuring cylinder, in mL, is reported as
83 mL
